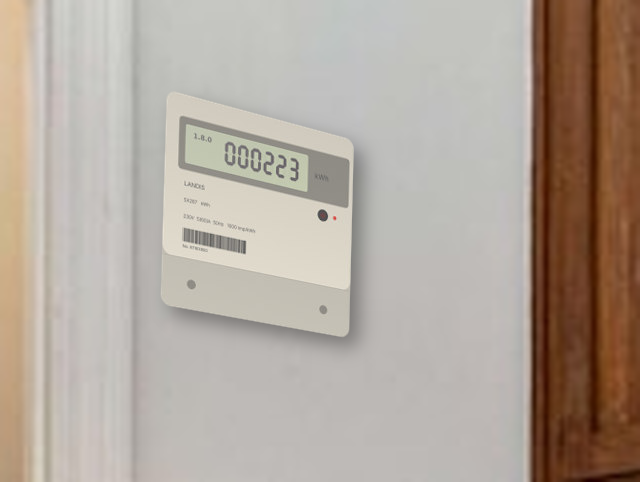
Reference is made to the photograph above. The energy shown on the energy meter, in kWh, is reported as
223 kWh
